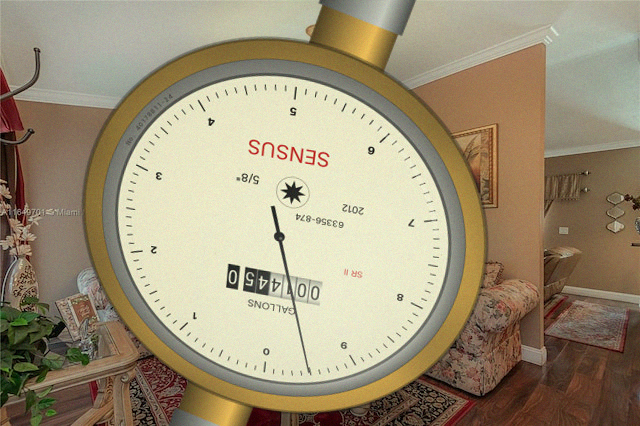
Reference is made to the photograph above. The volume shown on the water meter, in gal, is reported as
14449.5 gal
